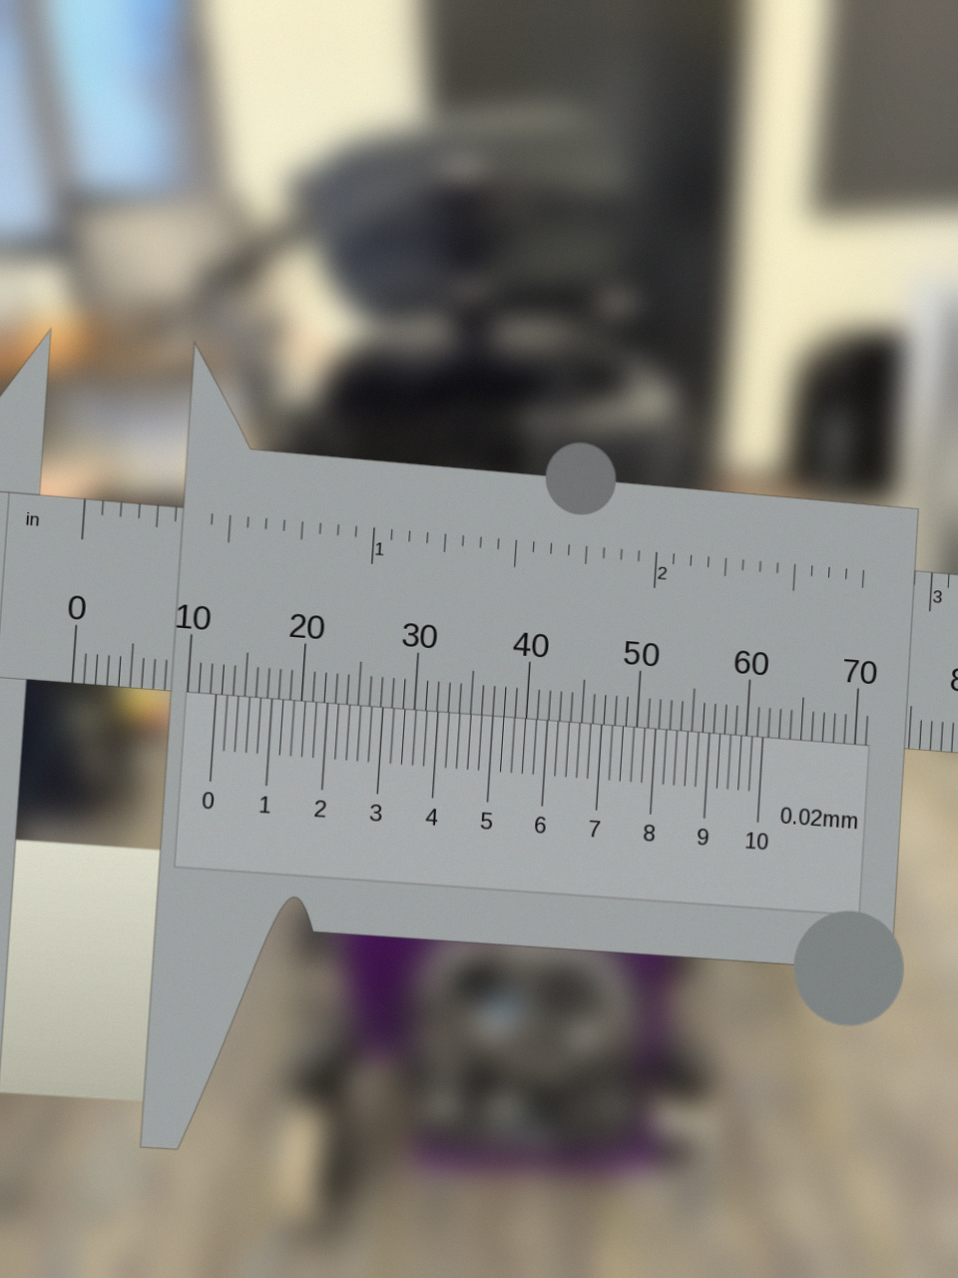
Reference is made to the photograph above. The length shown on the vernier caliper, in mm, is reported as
12.5 mm
